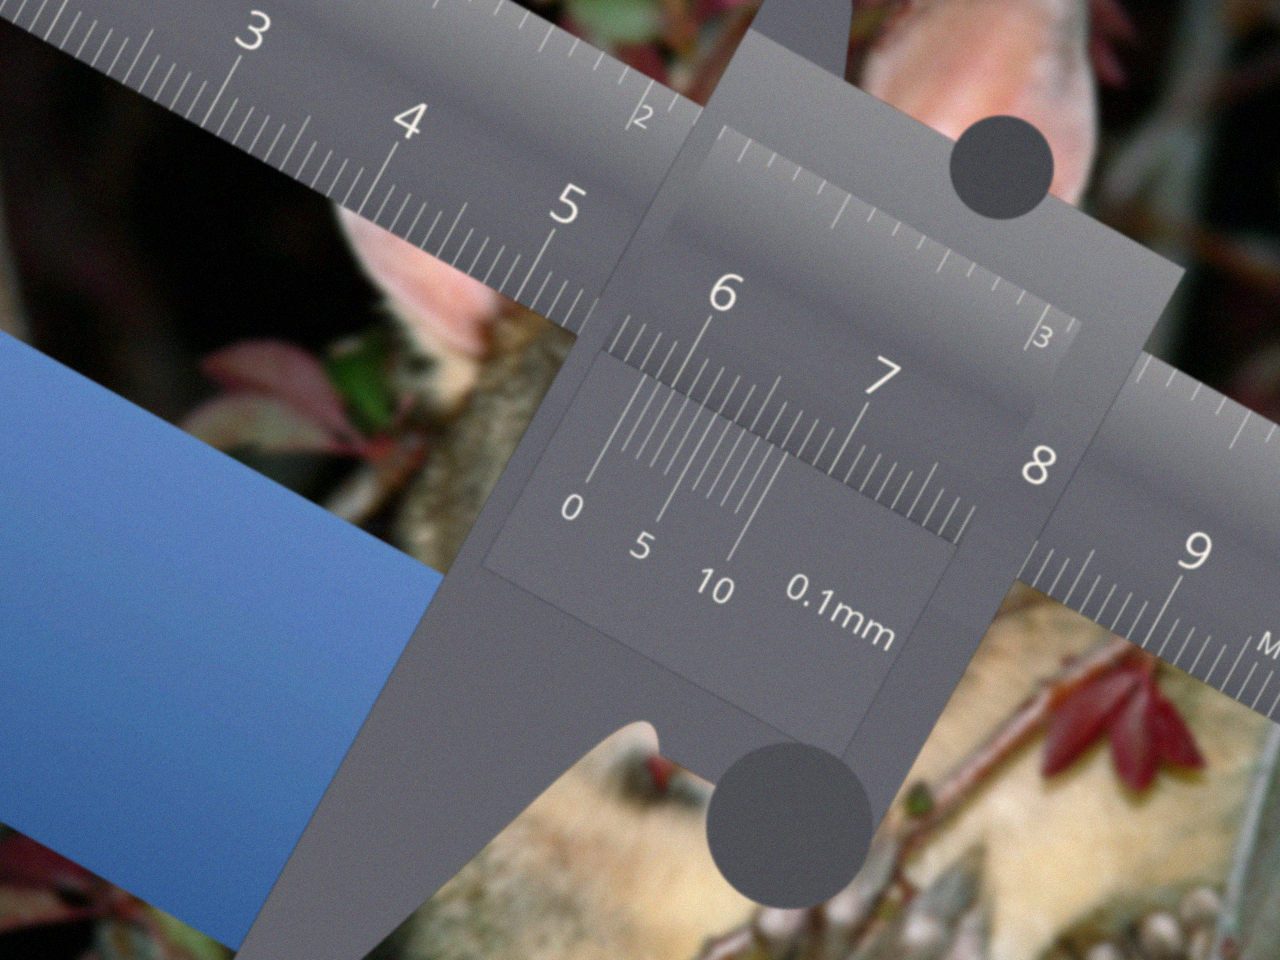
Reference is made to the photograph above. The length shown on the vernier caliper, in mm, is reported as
58.4 mm
